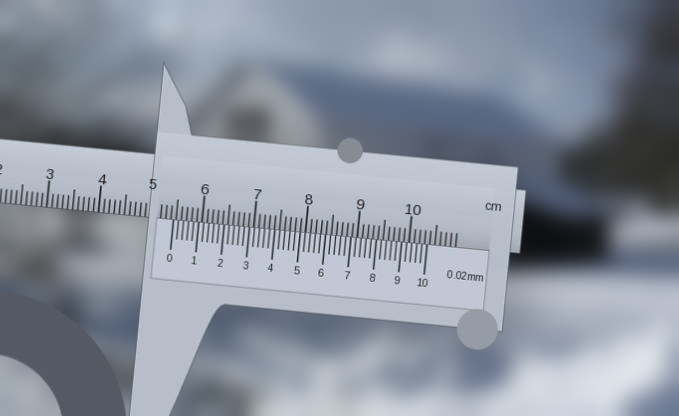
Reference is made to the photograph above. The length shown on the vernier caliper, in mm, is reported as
54.5 mm
